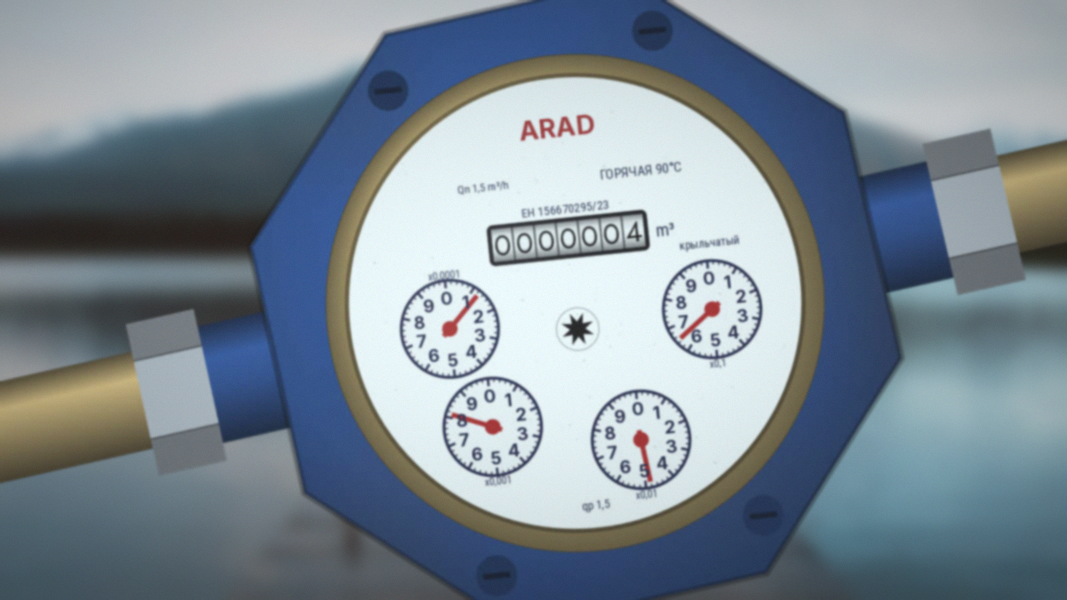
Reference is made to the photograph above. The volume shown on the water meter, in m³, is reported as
4.6481 m³
